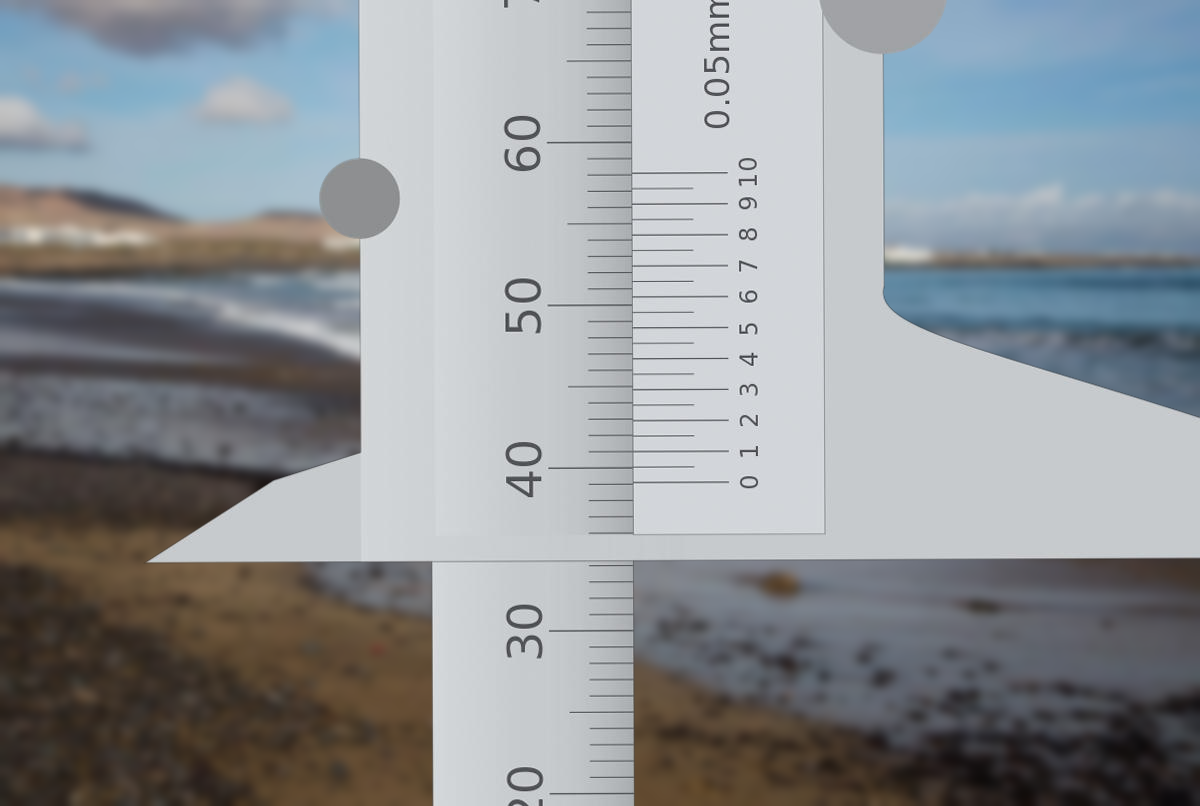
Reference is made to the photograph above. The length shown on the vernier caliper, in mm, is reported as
39.1 mm
